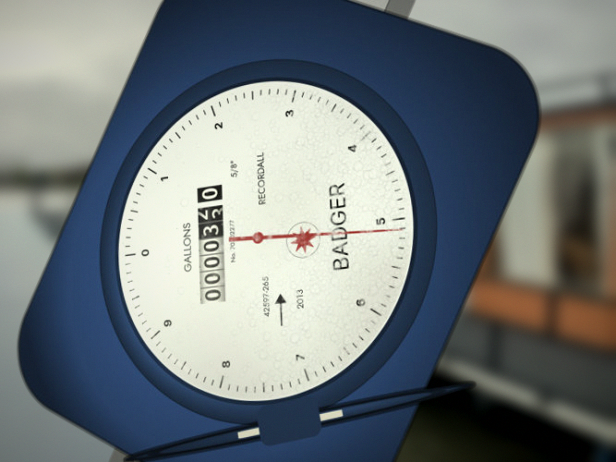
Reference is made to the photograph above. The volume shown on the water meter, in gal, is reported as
325.1 gal
